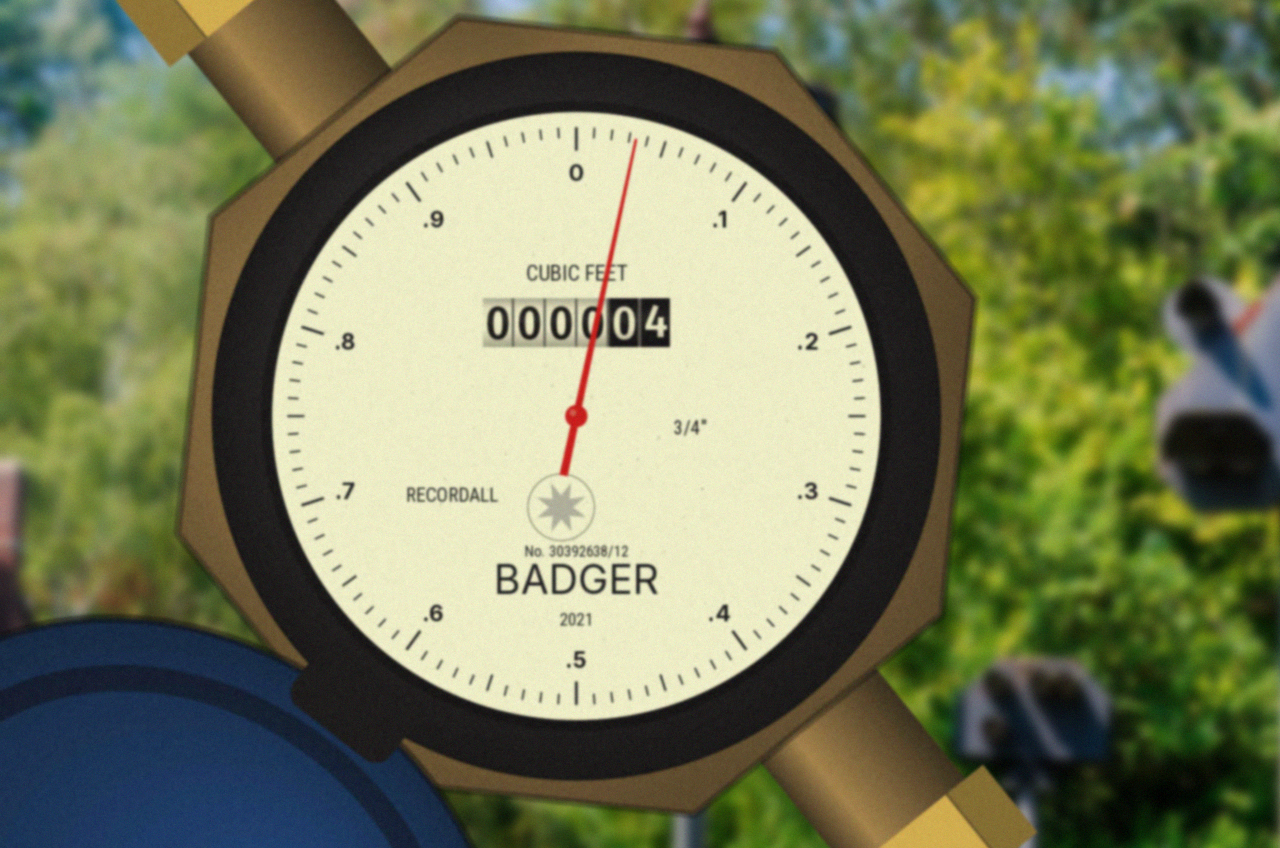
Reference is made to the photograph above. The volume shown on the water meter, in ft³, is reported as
4.03 ft³
